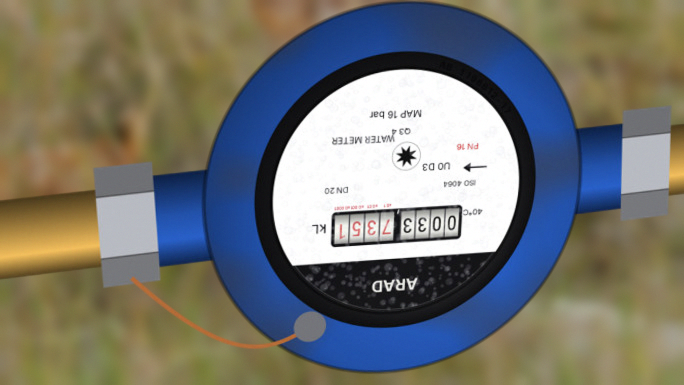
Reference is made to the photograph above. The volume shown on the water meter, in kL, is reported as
33.7351 kL
